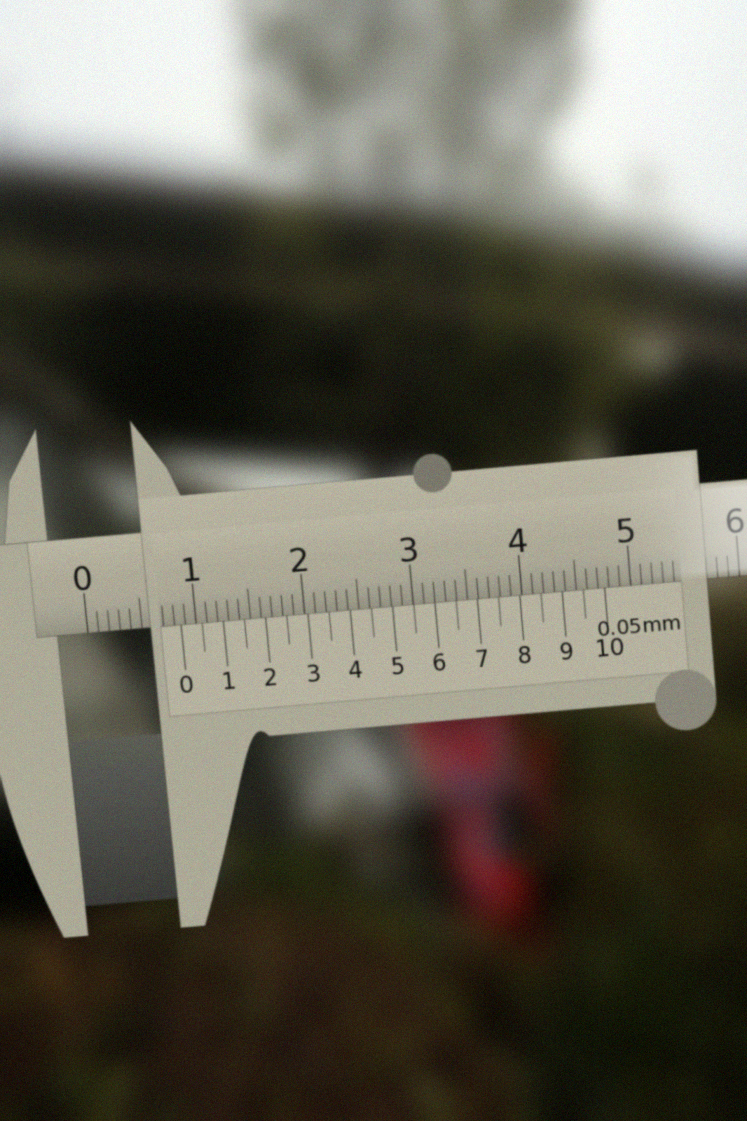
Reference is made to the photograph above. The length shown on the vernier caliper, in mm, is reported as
8.6 mm
